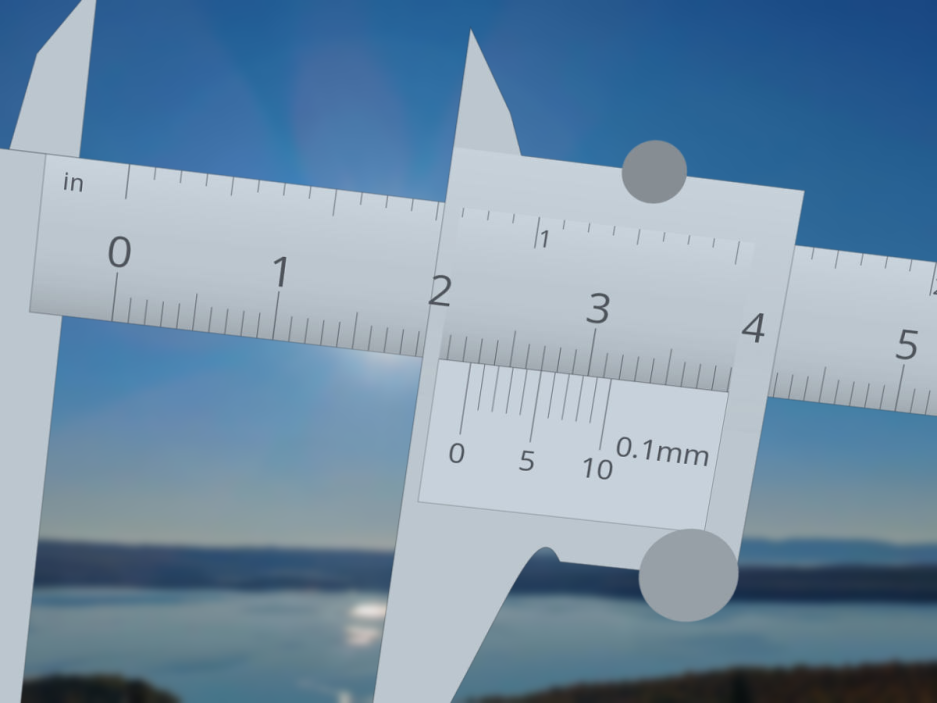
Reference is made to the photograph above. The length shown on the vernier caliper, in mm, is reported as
22.5 mm
